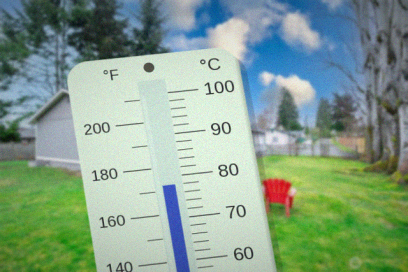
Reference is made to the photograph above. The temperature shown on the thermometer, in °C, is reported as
78 °C
